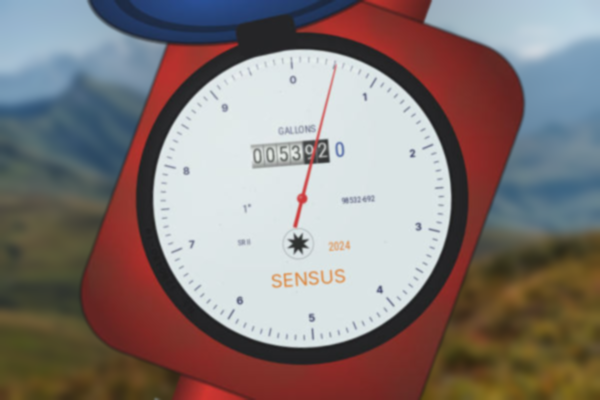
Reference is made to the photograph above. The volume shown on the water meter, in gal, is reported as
53920.5 gal
